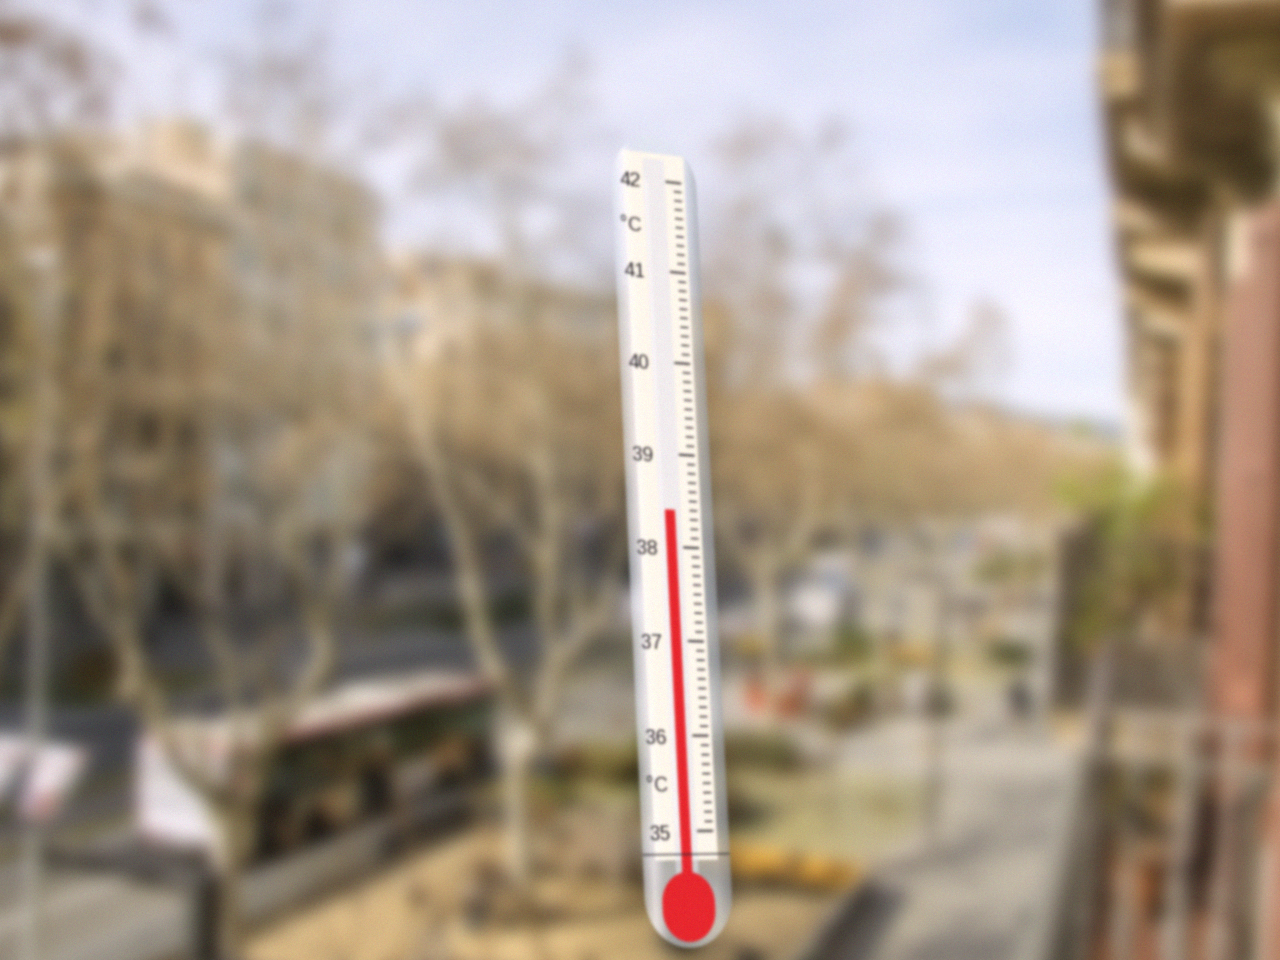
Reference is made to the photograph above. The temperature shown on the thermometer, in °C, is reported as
38.4 °C
